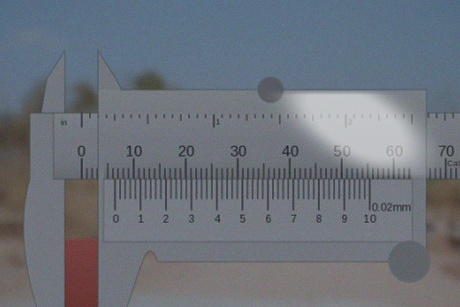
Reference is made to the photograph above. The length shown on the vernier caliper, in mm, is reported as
6.4 mm
